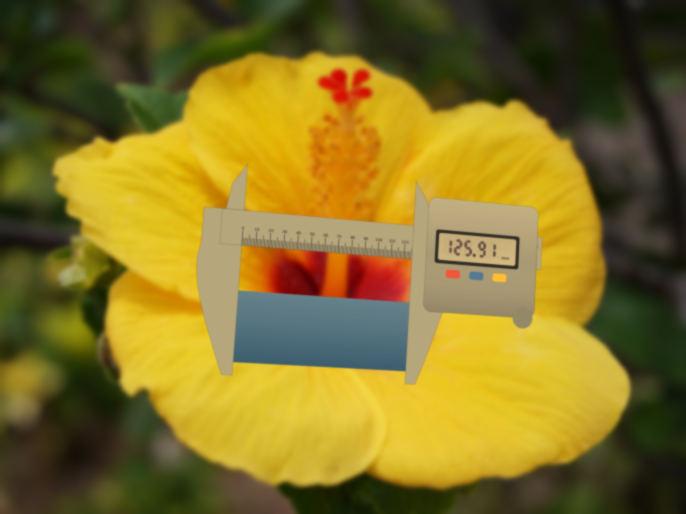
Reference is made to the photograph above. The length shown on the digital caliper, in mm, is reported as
125.91 mm
